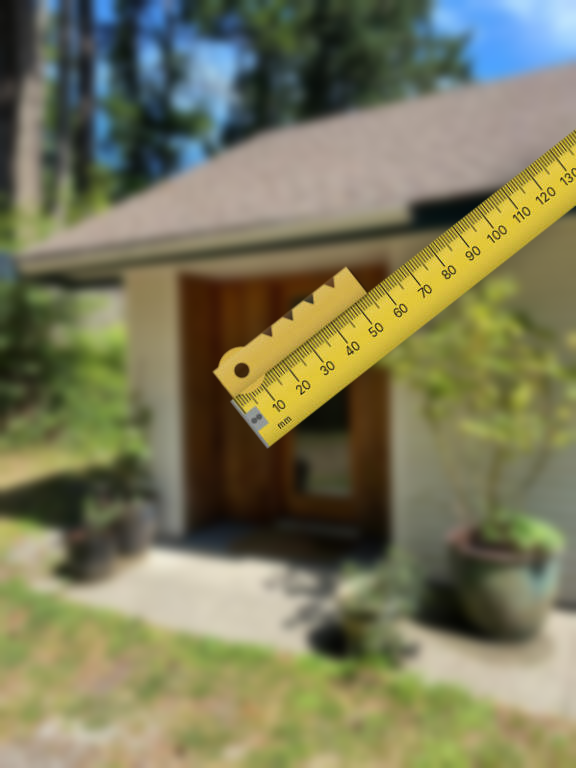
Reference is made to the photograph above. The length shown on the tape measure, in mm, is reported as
55 mm
